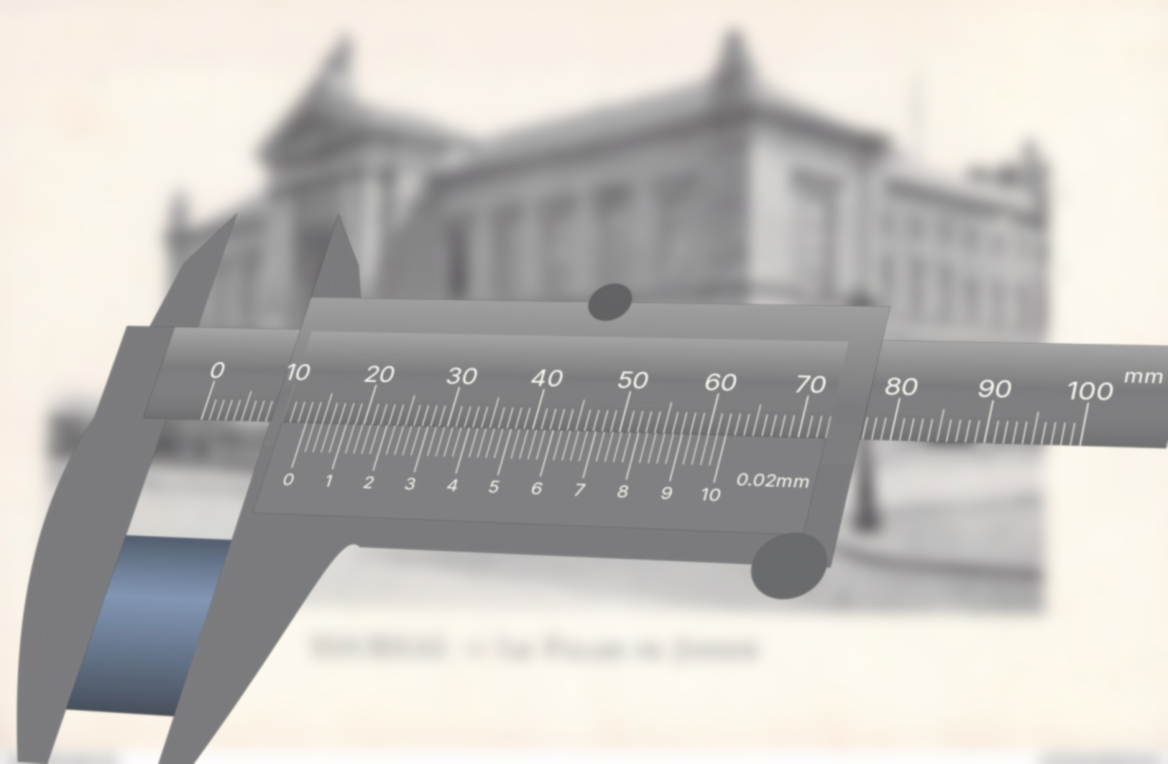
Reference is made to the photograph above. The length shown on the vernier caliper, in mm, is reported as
13.0 mm
